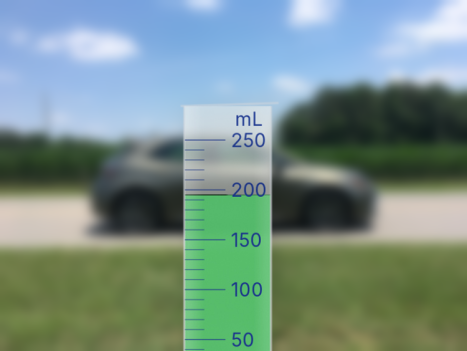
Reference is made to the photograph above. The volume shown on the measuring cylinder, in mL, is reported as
195 mL
